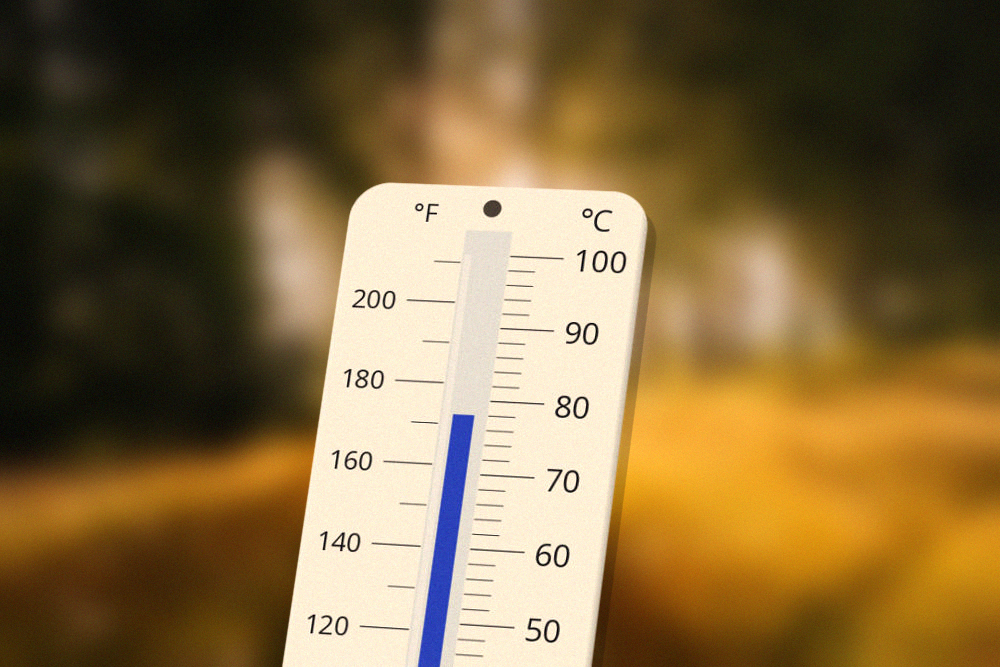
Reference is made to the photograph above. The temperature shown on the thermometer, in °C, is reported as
78 °C
